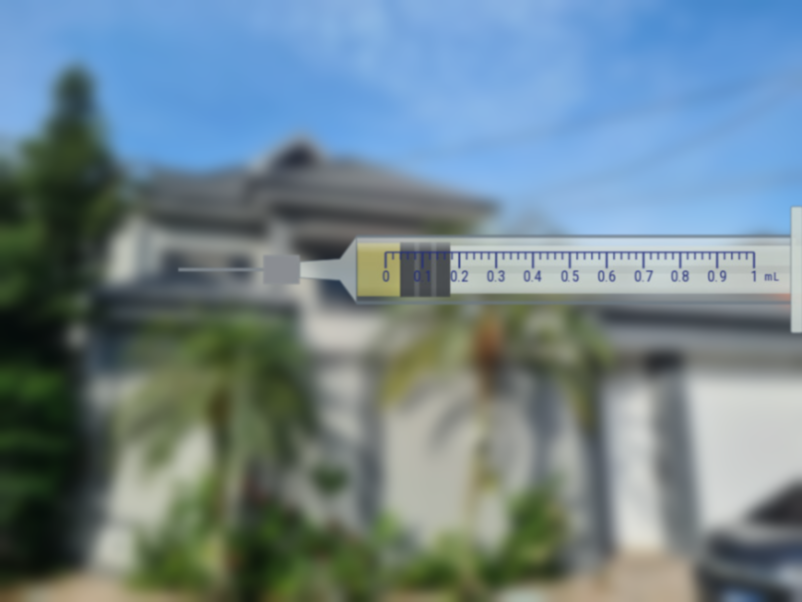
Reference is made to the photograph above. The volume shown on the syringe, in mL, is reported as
0.04 mL
